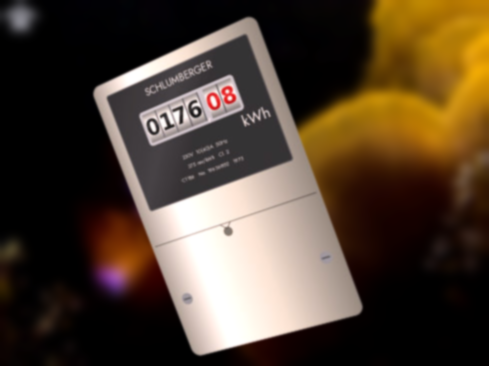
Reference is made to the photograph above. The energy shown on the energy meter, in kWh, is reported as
176.08 kWh
